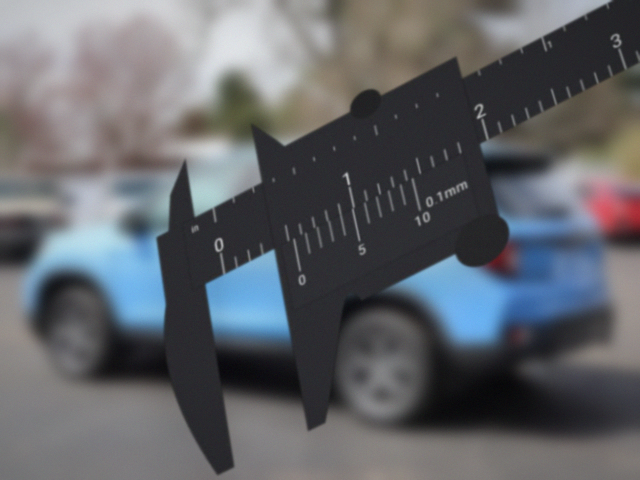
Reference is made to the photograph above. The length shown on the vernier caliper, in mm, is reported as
5.4 mm
